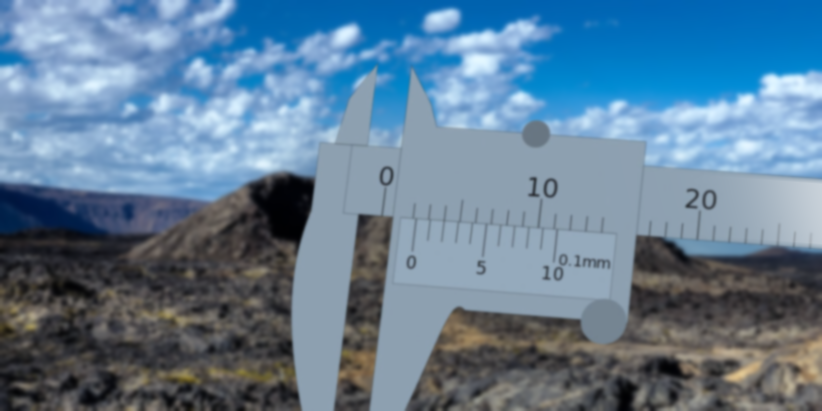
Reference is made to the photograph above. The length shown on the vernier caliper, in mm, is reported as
2.2 mm
